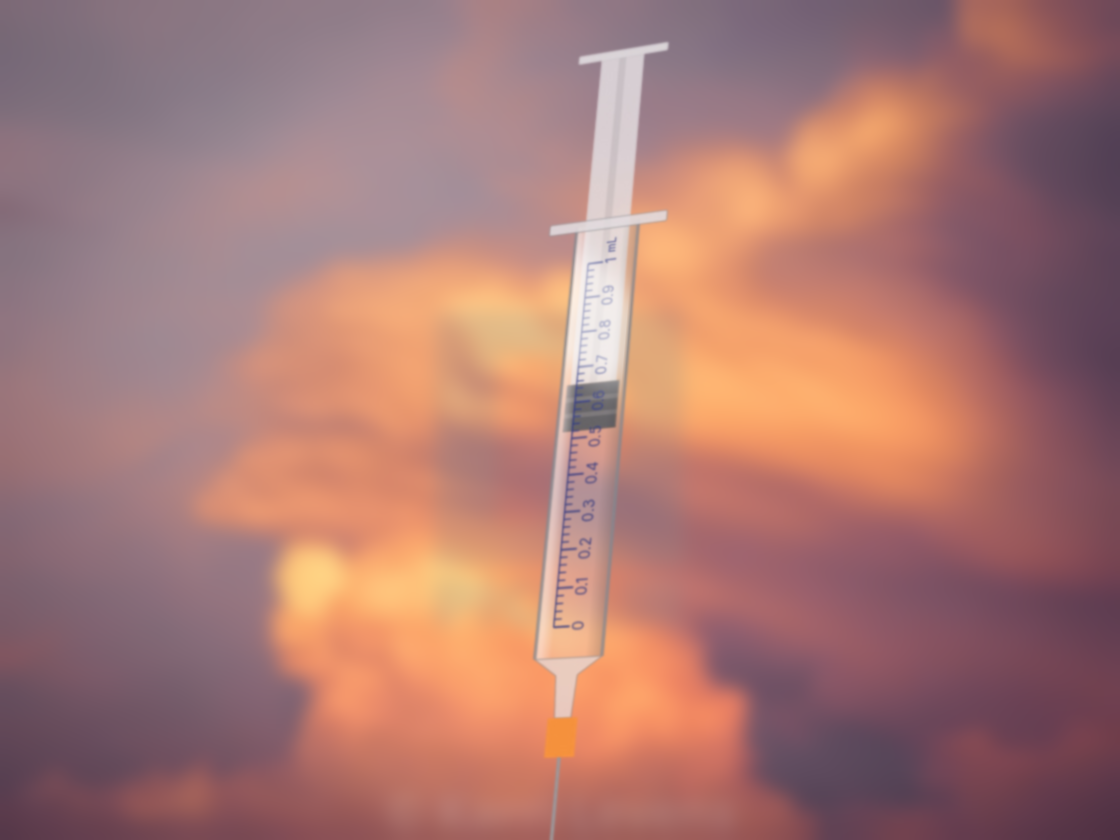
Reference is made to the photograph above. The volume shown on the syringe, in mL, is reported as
0.52 mL
